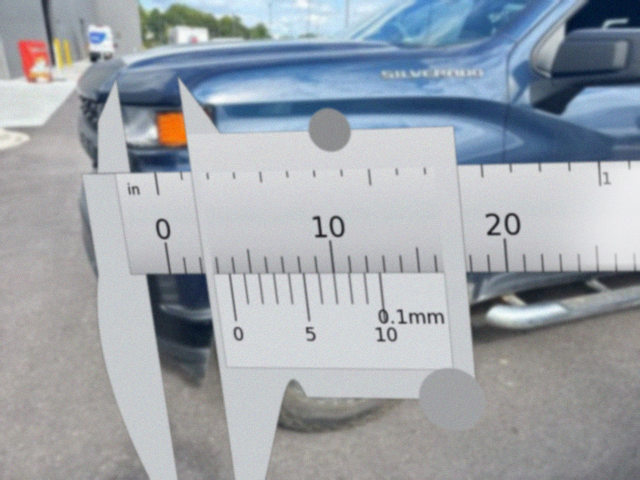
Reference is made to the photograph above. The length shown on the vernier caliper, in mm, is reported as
3.7 mm
